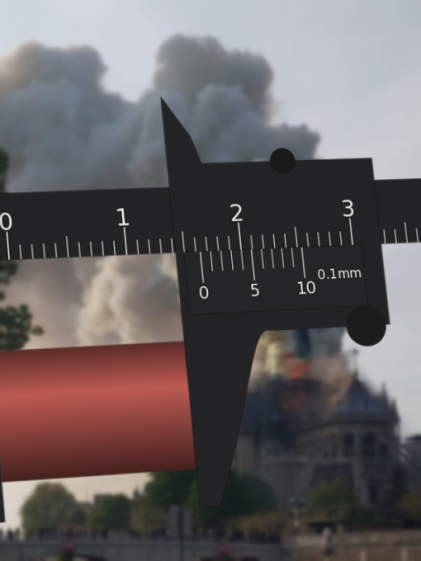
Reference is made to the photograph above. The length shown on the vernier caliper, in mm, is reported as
16.4 mm
